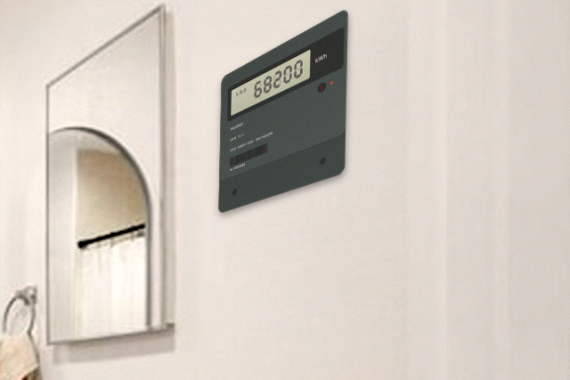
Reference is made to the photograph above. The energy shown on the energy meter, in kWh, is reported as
68200 kWh
